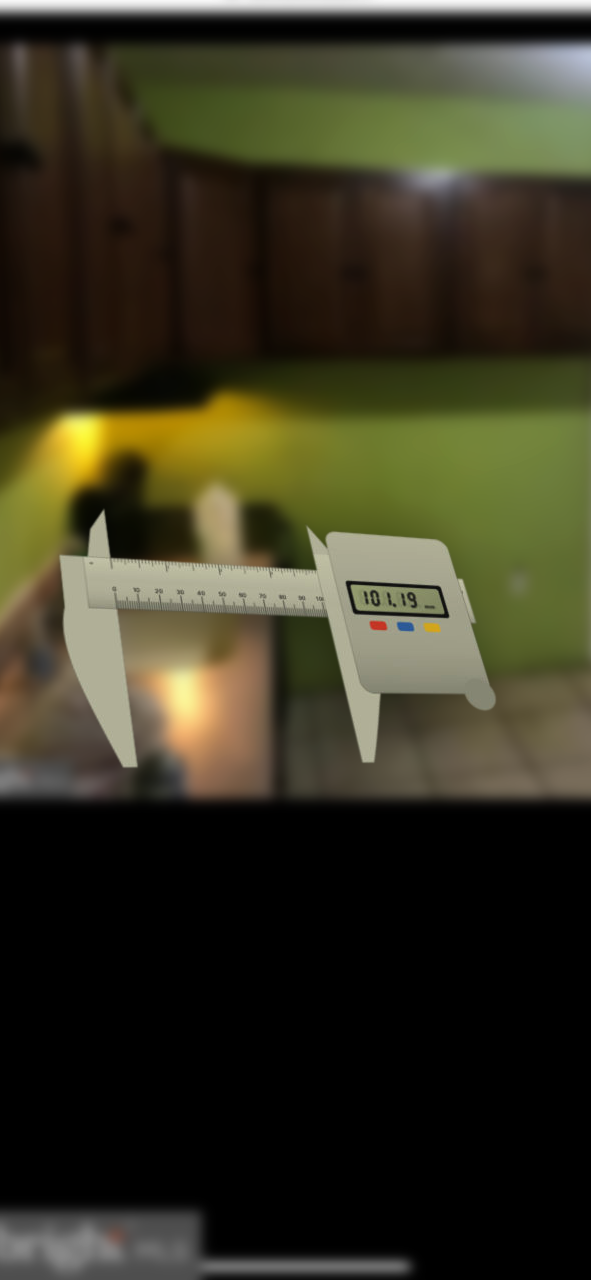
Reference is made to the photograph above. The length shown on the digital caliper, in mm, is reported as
101.19 mm
